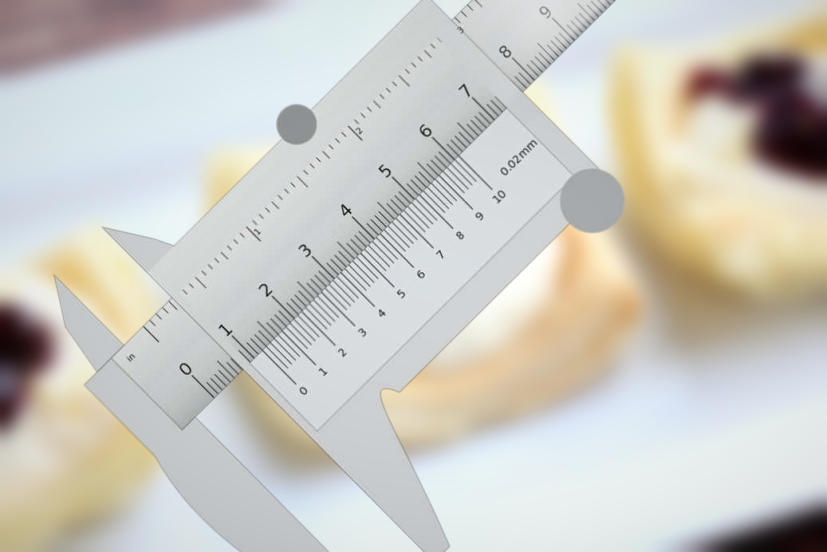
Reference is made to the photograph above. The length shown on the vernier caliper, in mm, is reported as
12.0 mm
